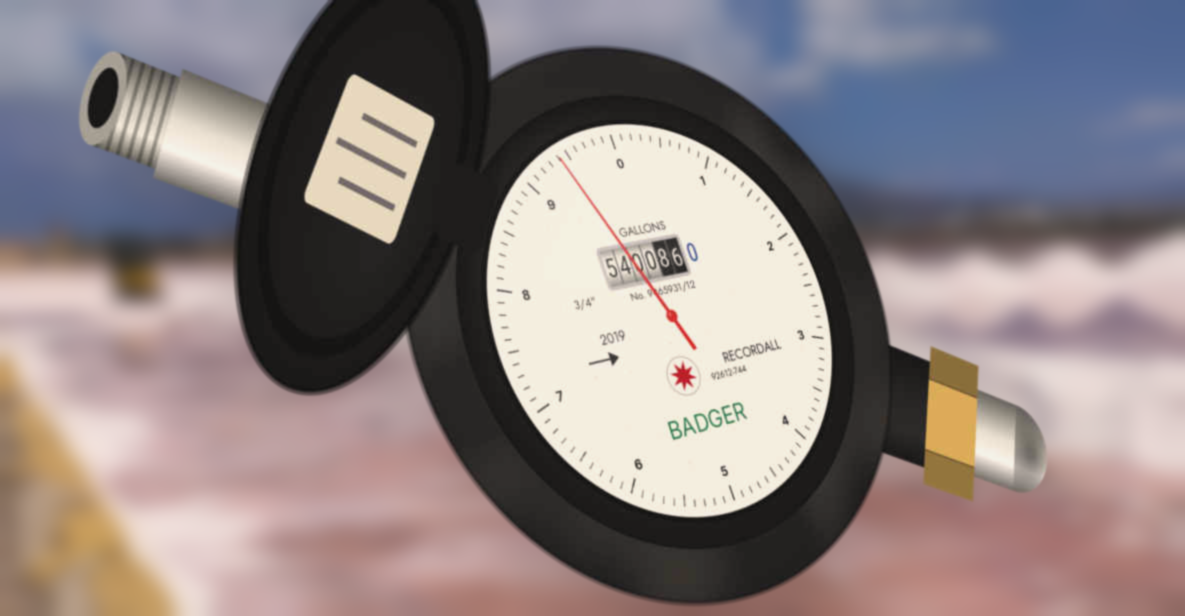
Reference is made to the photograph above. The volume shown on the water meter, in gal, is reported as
5400859.4 gal
